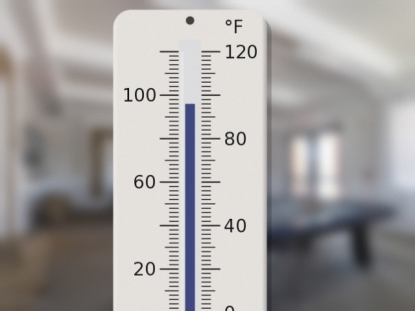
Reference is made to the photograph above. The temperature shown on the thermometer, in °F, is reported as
96 °F
